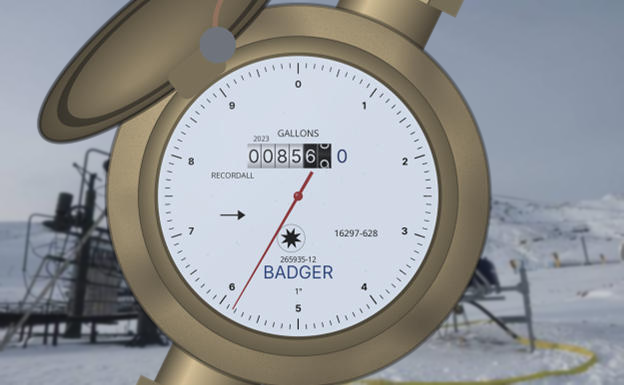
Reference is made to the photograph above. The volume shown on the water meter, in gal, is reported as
85685.8 gal
